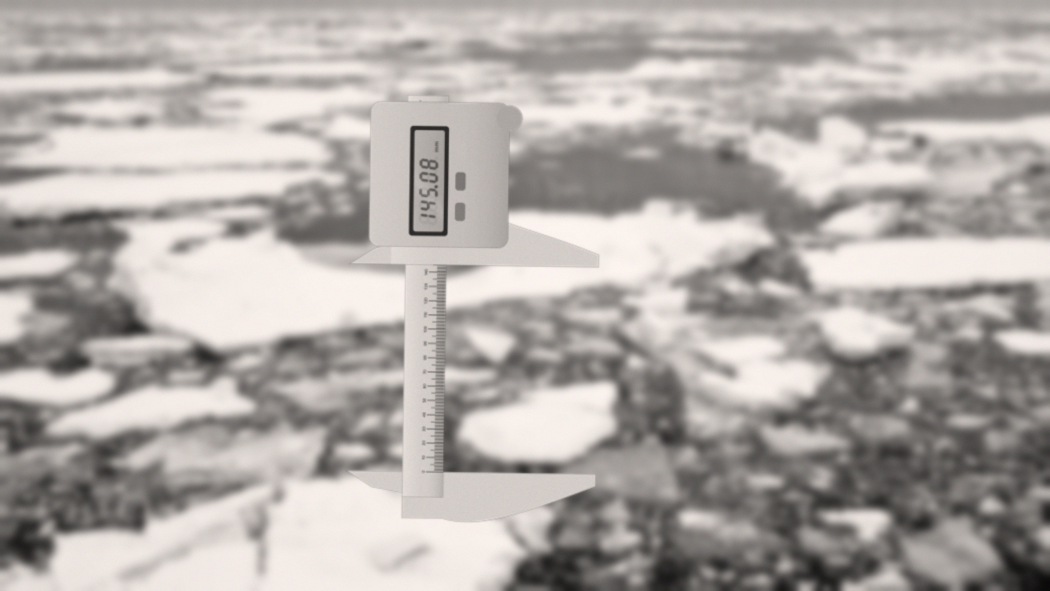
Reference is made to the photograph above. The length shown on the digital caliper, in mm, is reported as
145.08 mm
